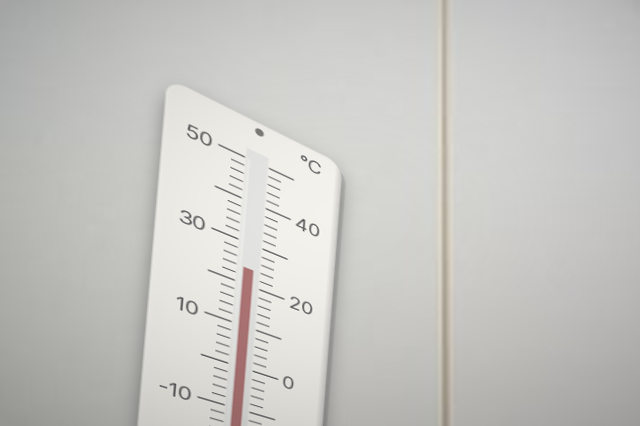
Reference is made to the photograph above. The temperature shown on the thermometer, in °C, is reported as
24 °C
